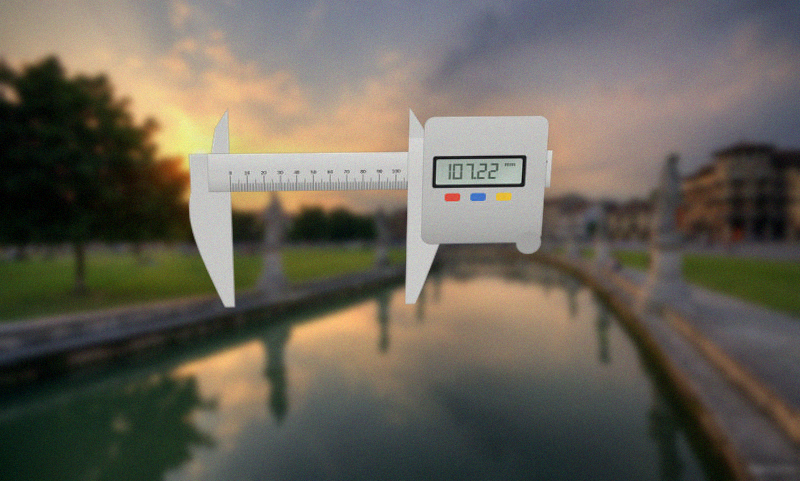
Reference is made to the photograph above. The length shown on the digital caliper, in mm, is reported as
107.22 mm
